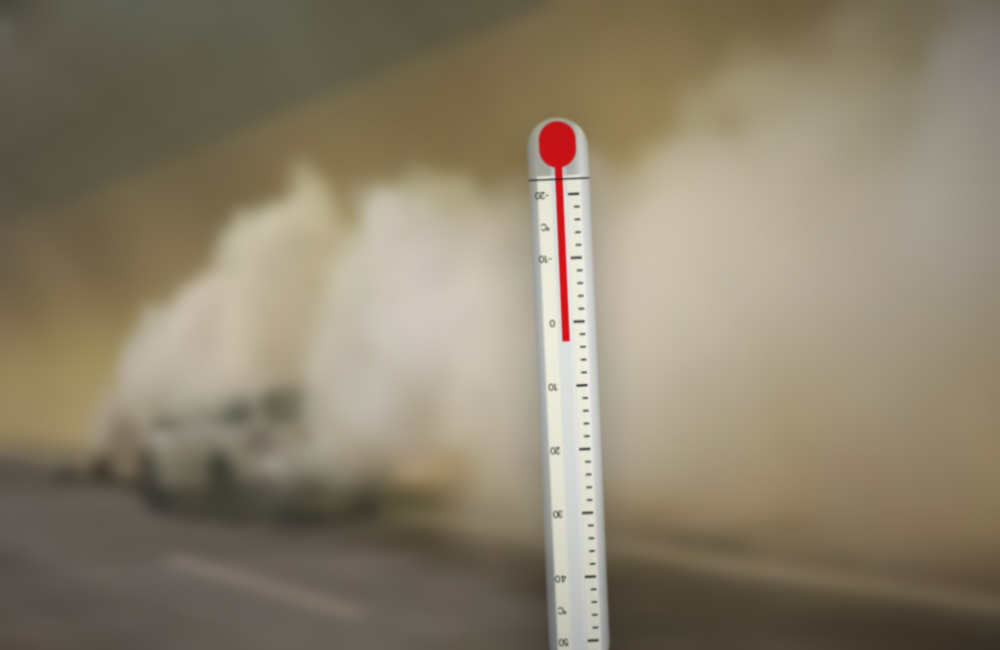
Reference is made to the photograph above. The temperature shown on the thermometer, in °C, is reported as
3 °C
